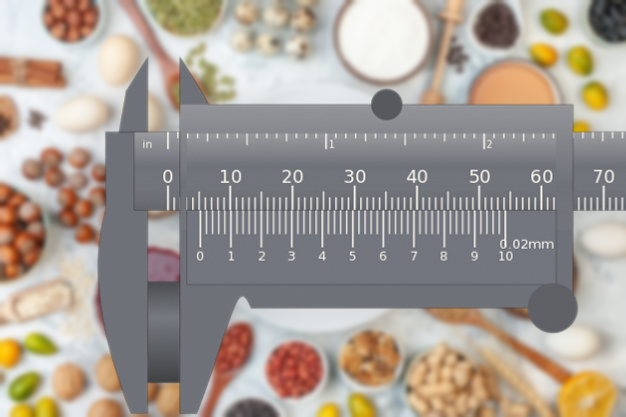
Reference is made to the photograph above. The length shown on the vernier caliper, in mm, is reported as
5.2 mm
